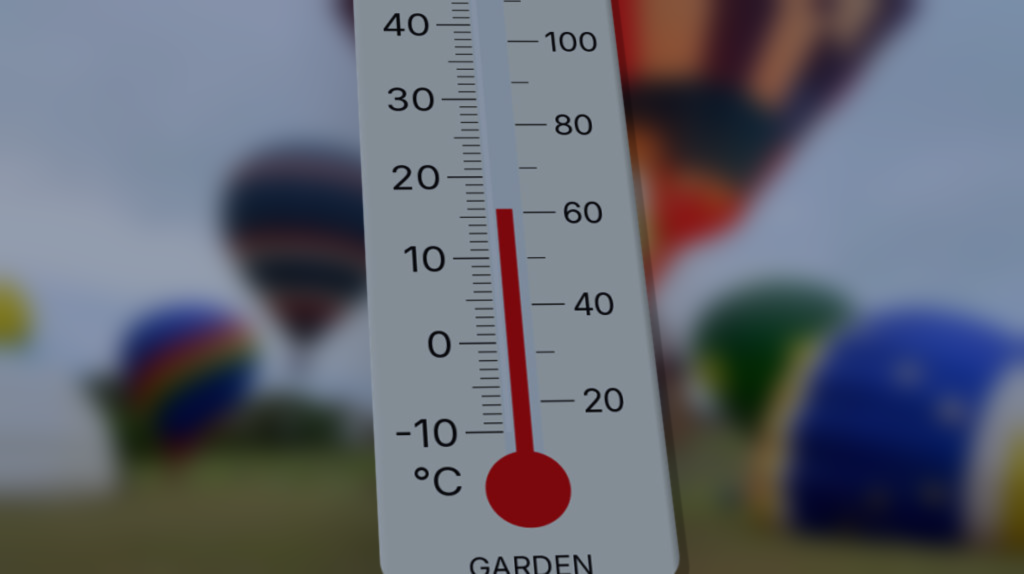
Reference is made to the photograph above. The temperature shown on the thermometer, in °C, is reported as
16 °C
